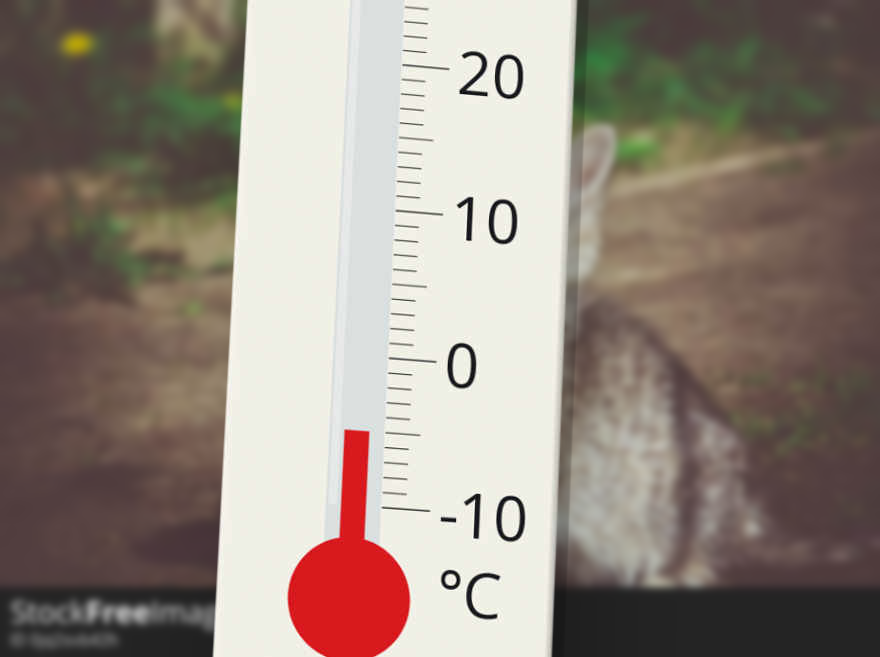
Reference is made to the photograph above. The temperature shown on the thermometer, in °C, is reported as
-5 °C
